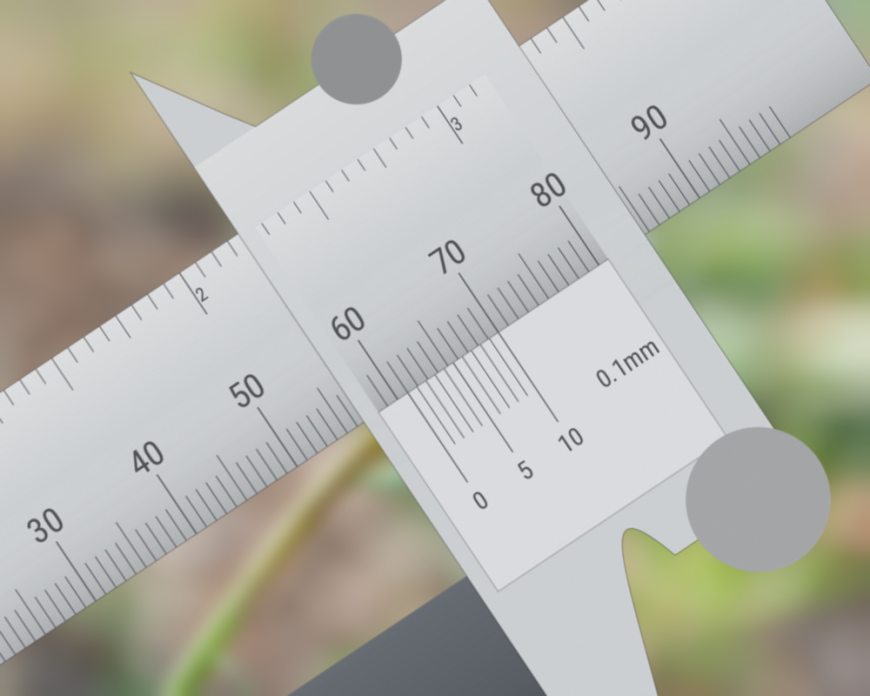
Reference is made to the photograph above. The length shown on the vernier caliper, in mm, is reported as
61.0 mm
